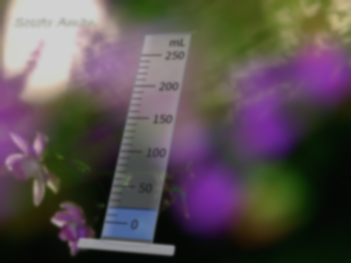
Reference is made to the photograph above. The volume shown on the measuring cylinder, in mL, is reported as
20 mL
